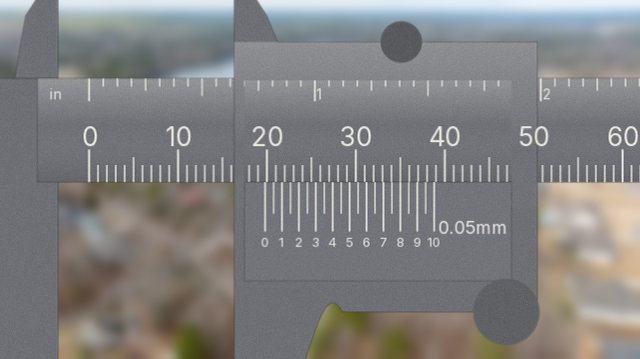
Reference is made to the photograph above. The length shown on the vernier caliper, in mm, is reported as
19.8 mm
